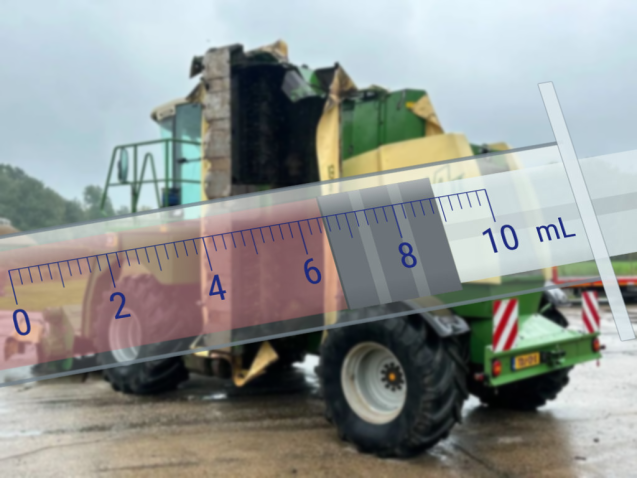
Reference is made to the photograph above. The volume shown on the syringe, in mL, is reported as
6.5 mL
